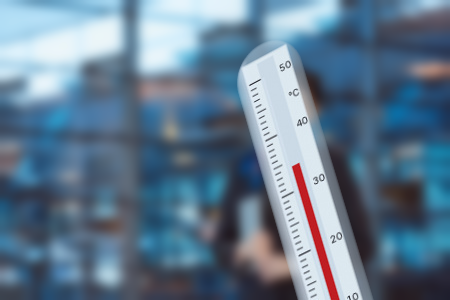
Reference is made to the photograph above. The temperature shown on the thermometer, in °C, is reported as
34 °C
